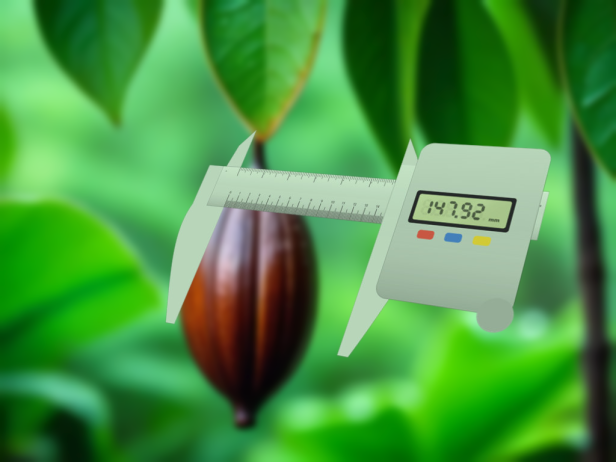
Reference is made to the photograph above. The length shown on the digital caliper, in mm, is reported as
147.92 mm
